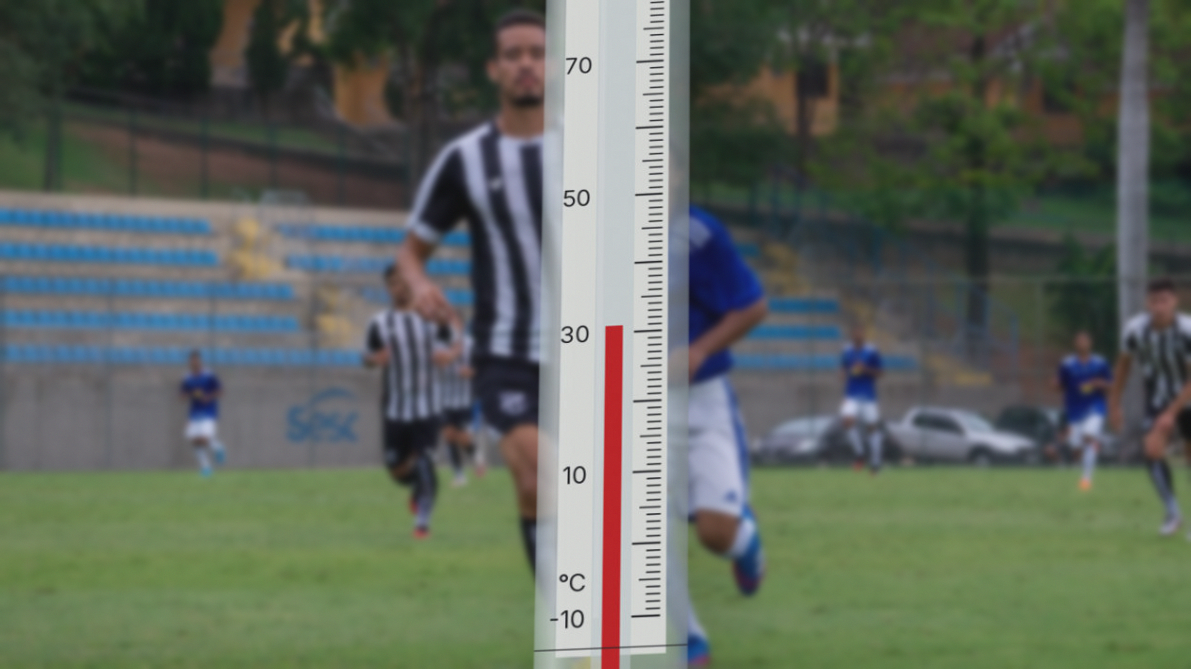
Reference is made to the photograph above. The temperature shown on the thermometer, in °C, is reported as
31 °C
